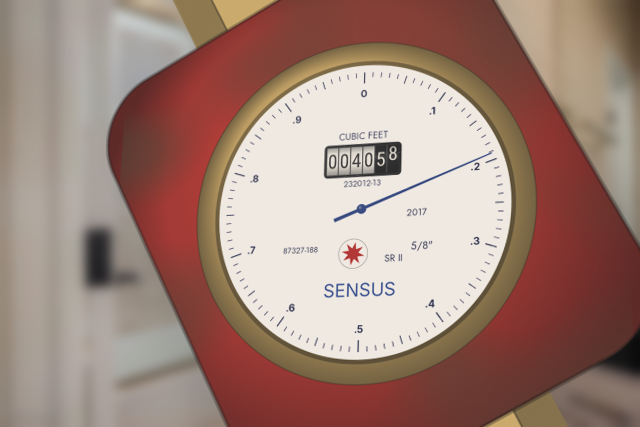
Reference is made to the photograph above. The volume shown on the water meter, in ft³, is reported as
4058.19 ft³
